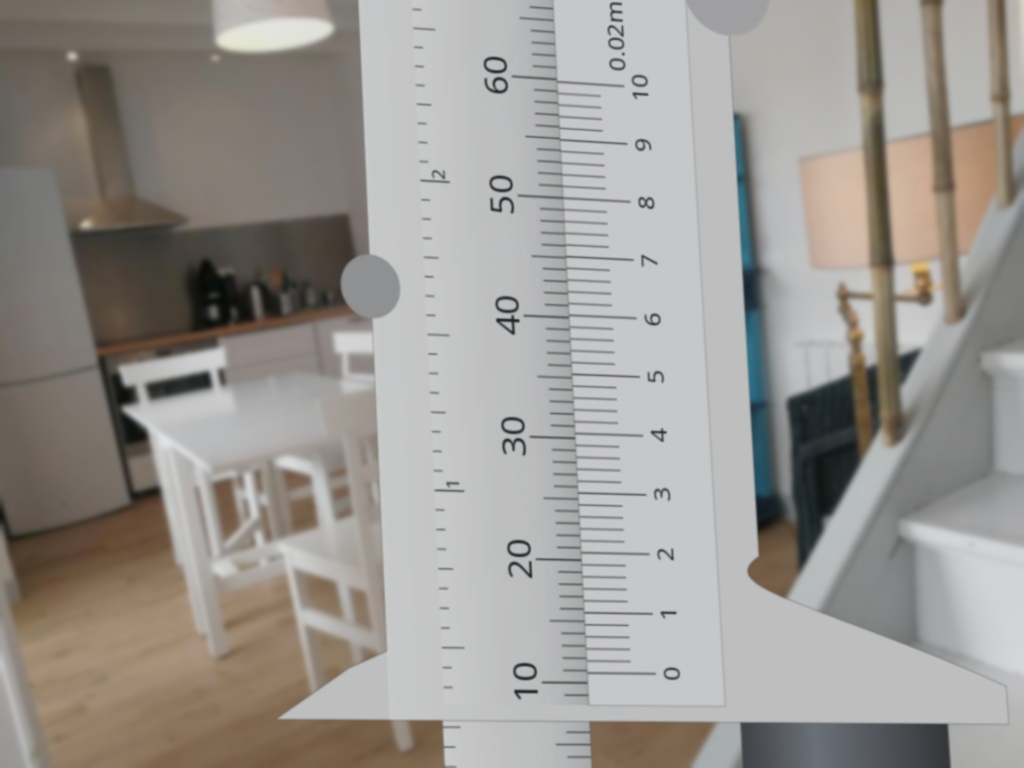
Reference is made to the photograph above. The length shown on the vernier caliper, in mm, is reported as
10.8 mm
